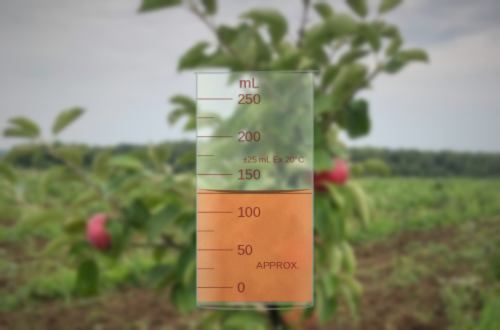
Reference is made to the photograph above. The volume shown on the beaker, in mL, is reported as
125 mL
